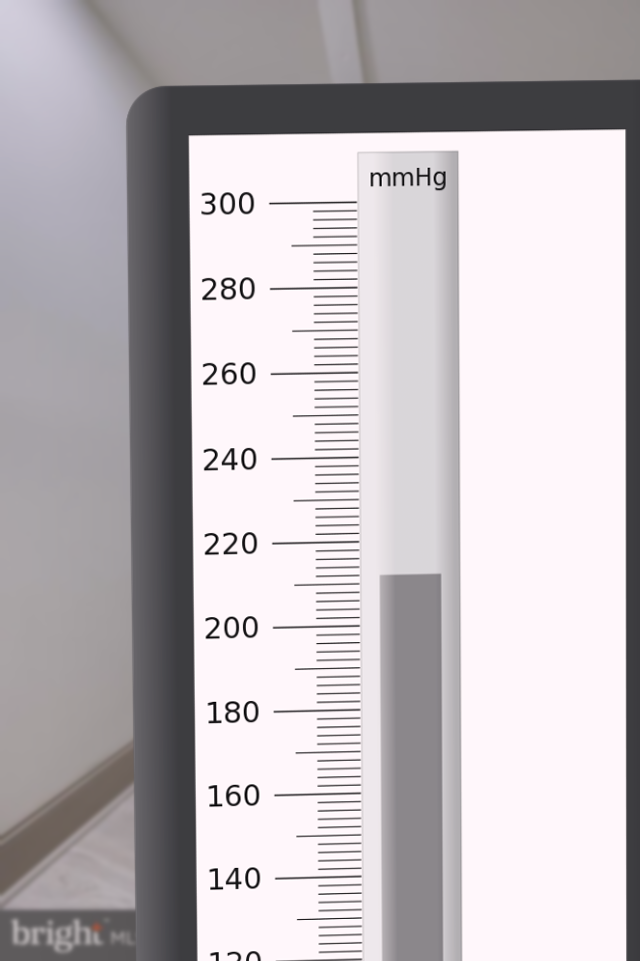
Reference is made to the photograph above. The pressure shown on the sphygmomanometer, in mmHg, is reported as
212 mmHg
